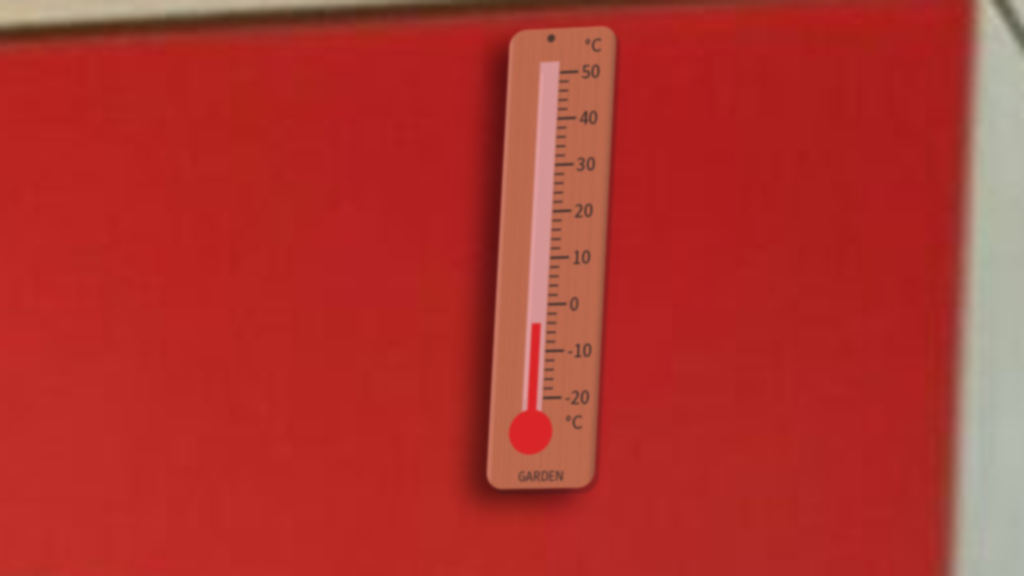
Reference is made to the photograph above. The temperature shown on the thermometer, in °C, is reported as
-4 °C
